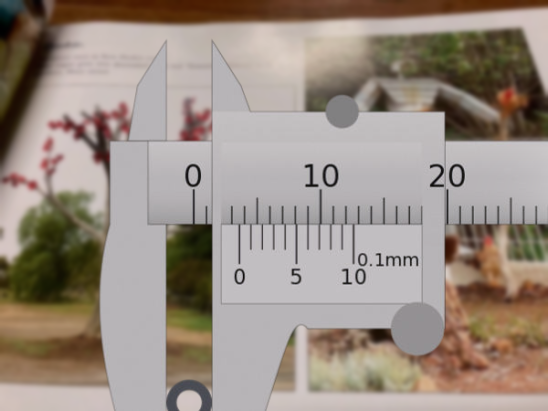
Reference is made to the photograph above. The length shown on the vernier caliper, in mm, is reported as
3.6 mm
